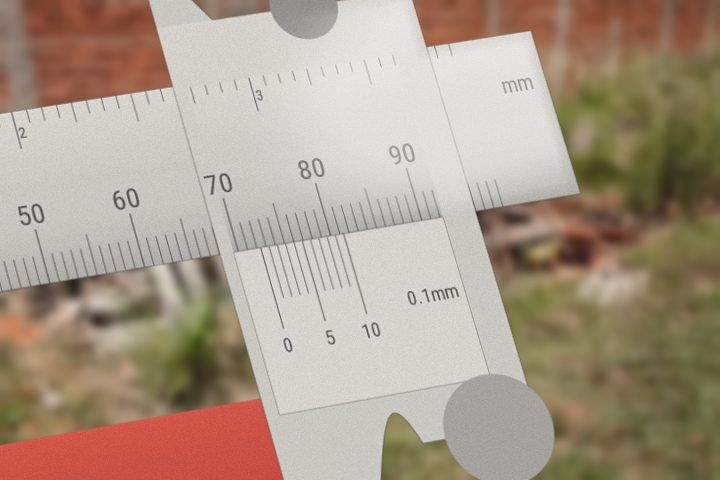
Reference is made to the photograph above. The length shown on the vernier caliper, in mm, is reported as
72.4 mm
